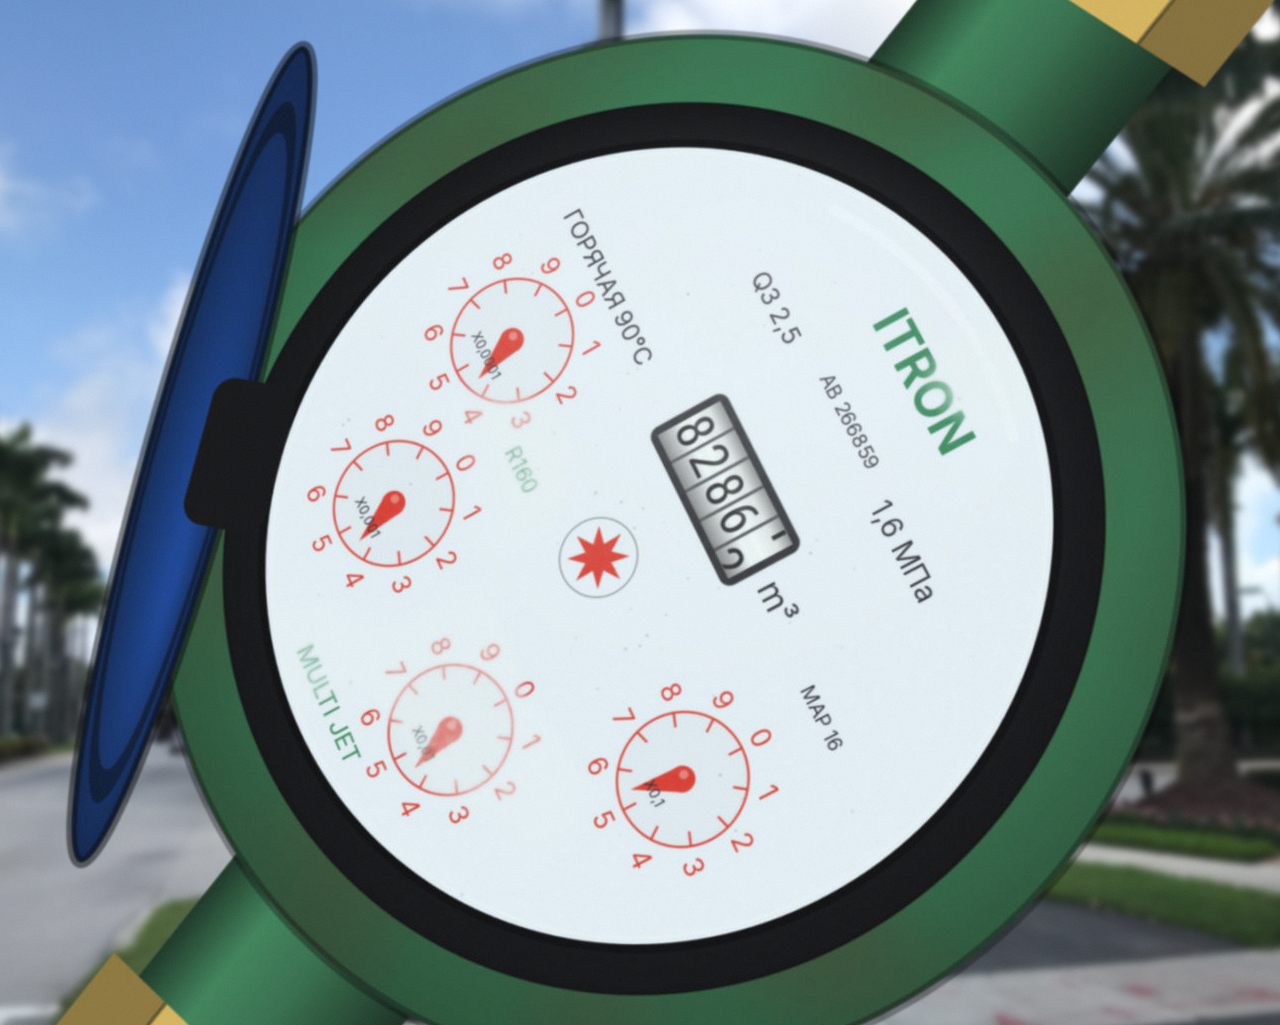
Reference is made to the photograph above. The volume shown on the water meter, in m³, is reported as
82861.5444 m³
